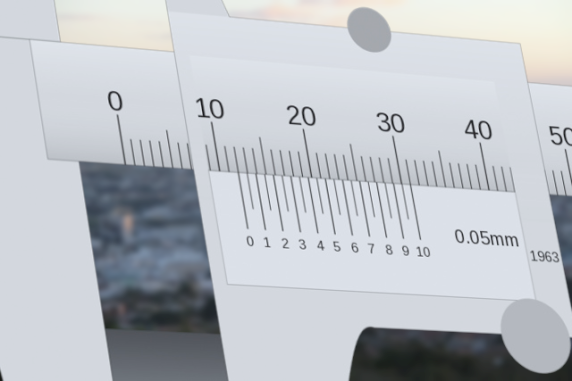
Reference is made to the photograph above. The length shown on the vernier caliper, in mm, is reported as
12.0 mm
